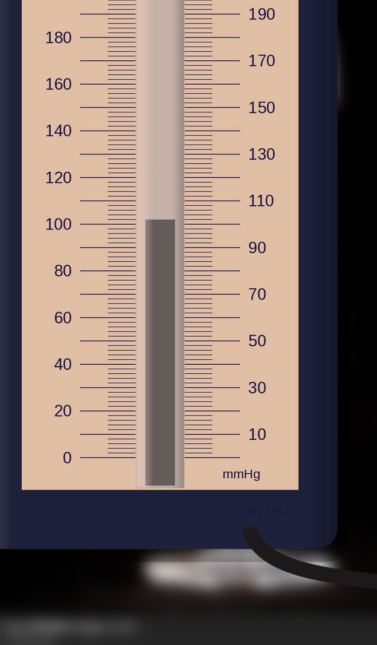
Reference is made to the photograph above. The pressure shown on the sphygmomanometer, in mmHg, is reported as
102 mmHg
